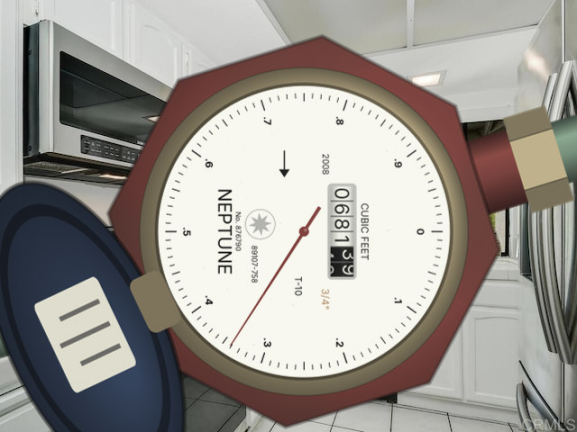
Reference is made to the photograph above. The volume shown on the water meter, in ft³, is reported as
68139.34 ft³
